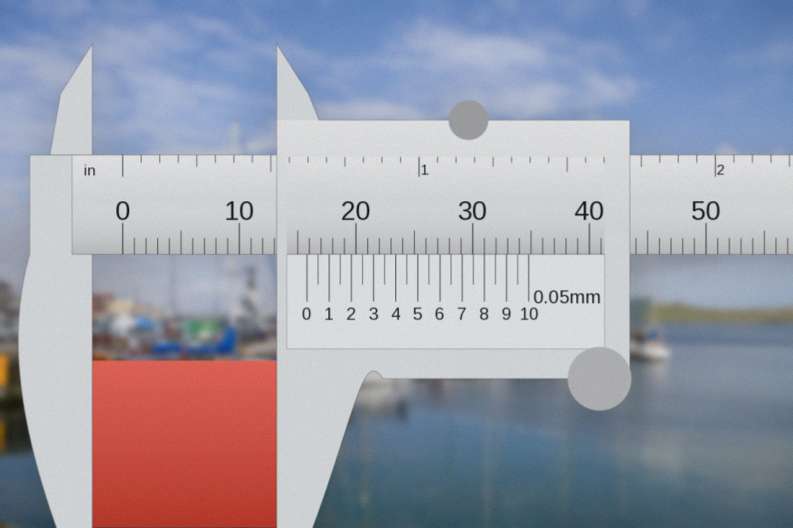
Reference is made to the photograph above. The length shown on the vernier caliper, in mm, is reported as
15.8 mm
